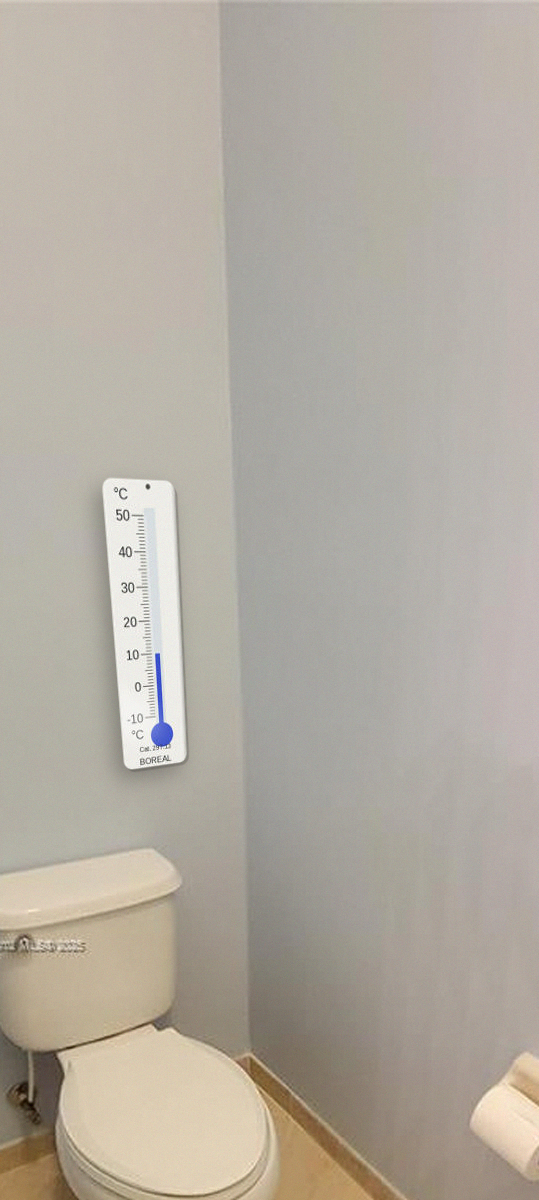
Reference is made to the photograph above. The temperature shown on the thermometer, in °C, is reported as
10 °C
